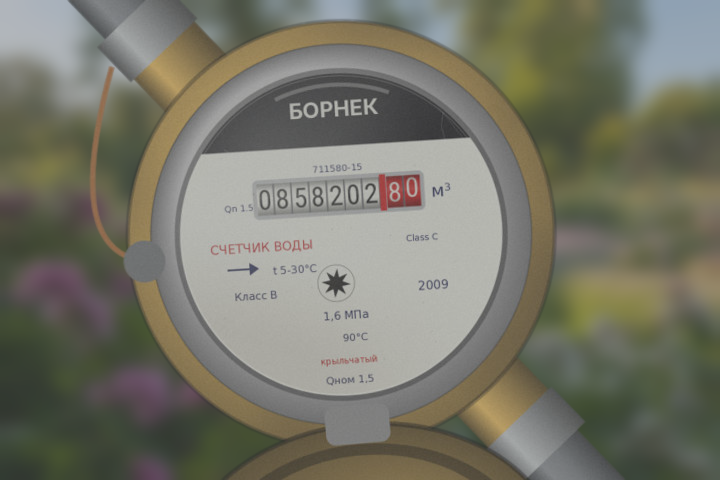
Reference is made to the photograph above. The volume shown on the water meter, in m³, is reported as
858202.80 m³
